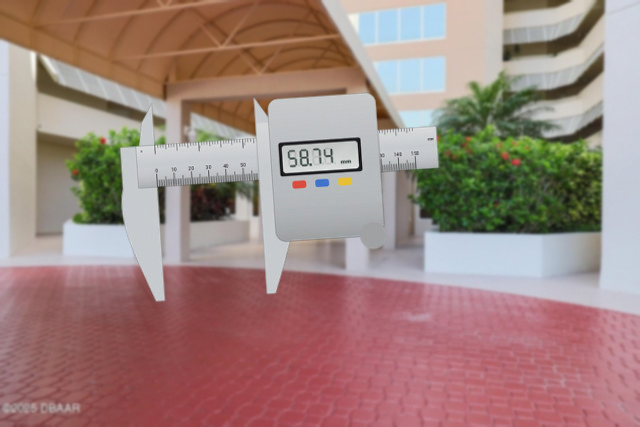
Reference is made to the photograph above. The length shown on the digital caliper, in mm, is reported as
58.74 mm
